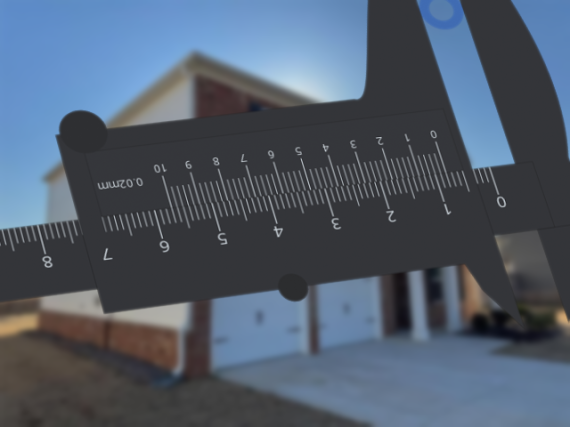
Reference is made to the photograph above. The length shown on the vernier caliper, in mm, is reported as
8.0 mm
